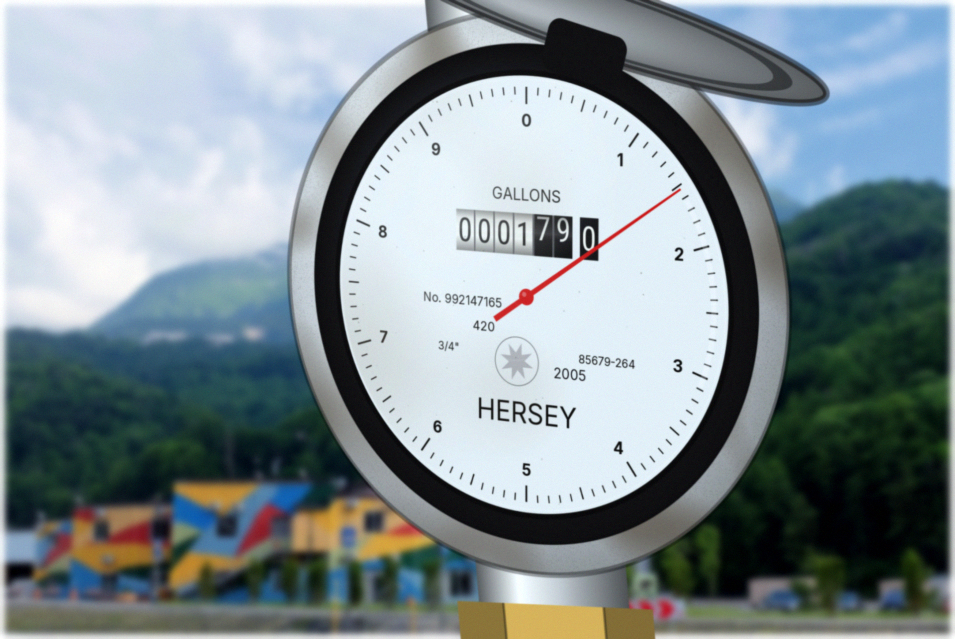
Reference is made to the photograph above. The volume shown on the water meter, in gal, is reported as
1791.5 gal
